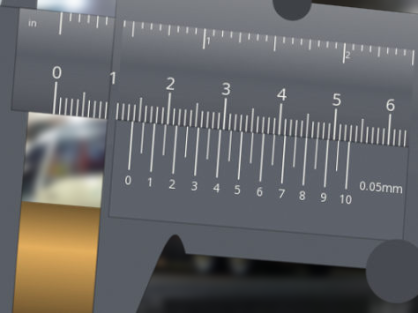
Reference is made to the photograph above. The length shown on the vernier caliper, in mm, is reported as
13.8 mm
